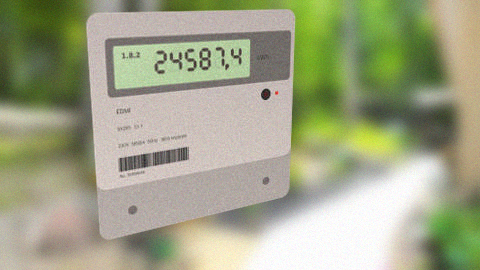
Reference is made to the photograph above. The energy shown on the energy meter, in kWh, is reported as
24587.4 kWh
